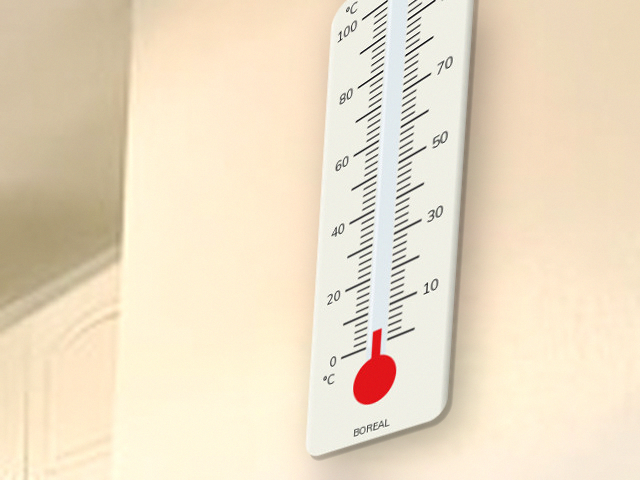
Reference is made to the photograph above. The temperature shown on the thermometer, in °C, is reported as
4 °C
